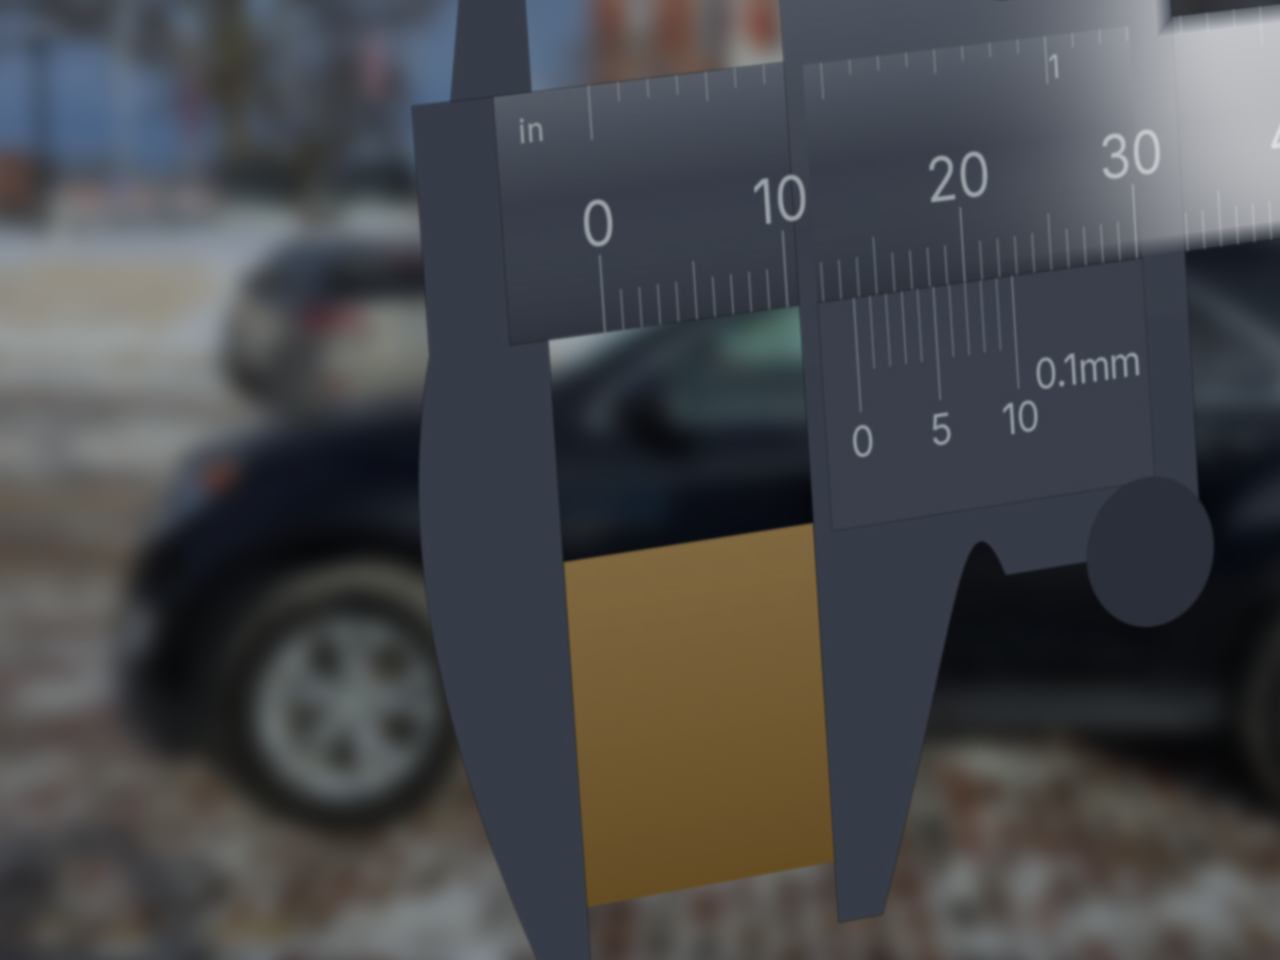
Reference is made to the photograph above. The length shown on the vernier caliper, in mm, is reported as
13.7 mm
